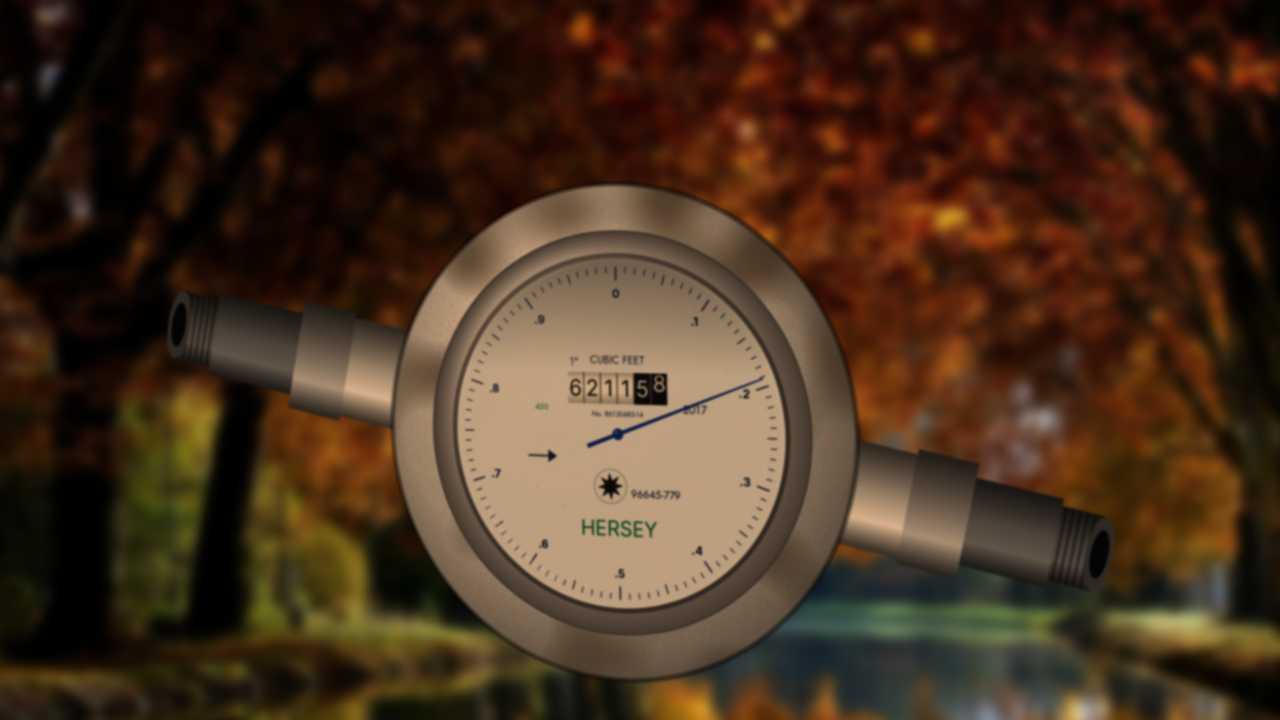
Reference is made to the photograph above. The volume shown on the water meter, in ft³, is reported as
621158.19 ft³
